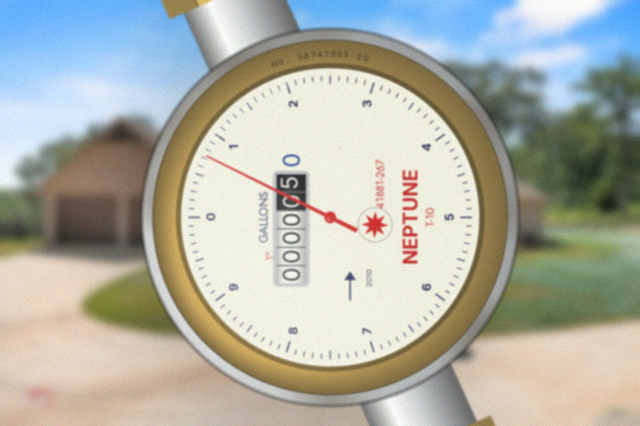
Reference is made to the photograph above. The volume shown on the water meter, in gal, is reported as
50.7 gal
